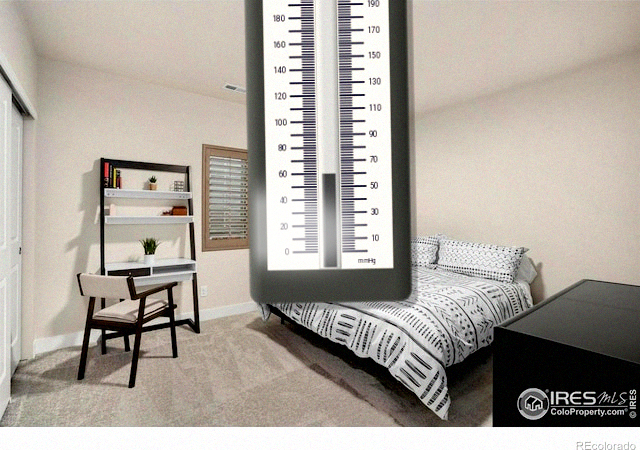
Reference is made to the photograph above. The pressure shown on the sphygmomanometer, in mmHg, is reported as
60 mmHg
